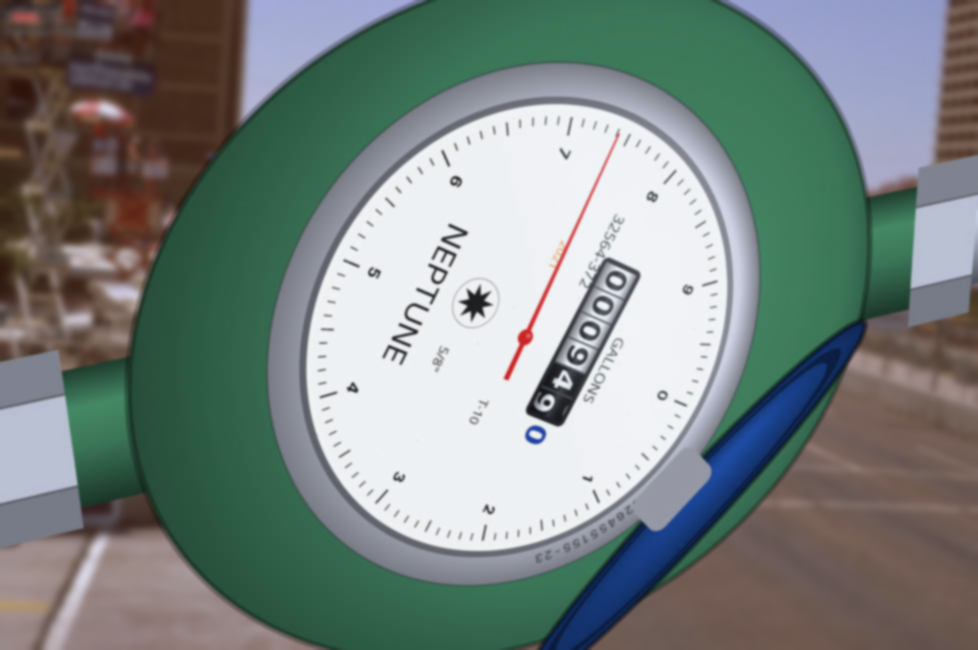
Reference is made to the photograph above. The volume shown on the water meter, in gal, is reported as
9487.4 gal
